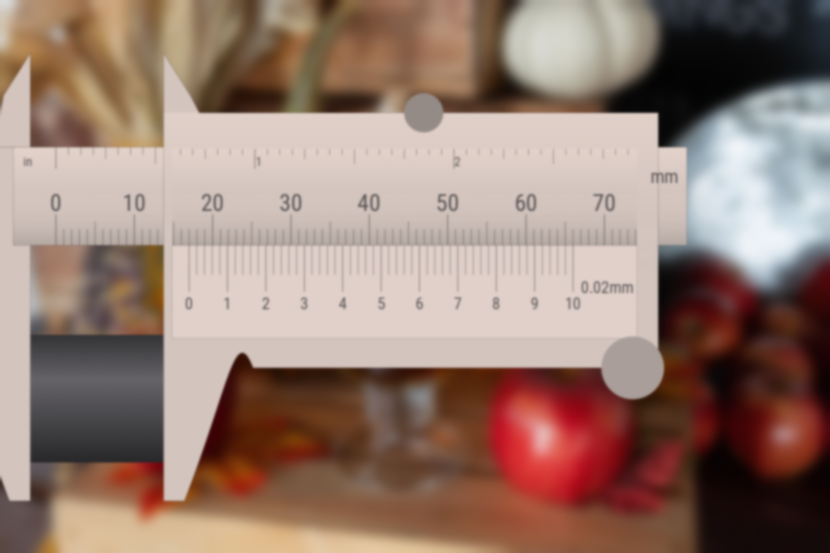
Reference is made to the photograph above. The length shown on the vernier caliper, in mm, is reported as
17.0 mm
